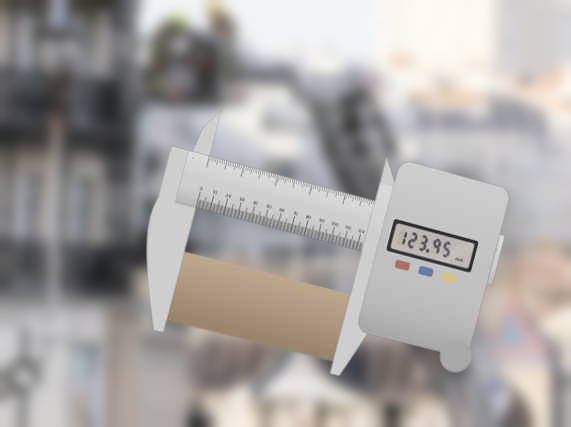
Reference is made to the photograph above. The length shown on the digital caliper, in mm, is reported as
123.95 mm
